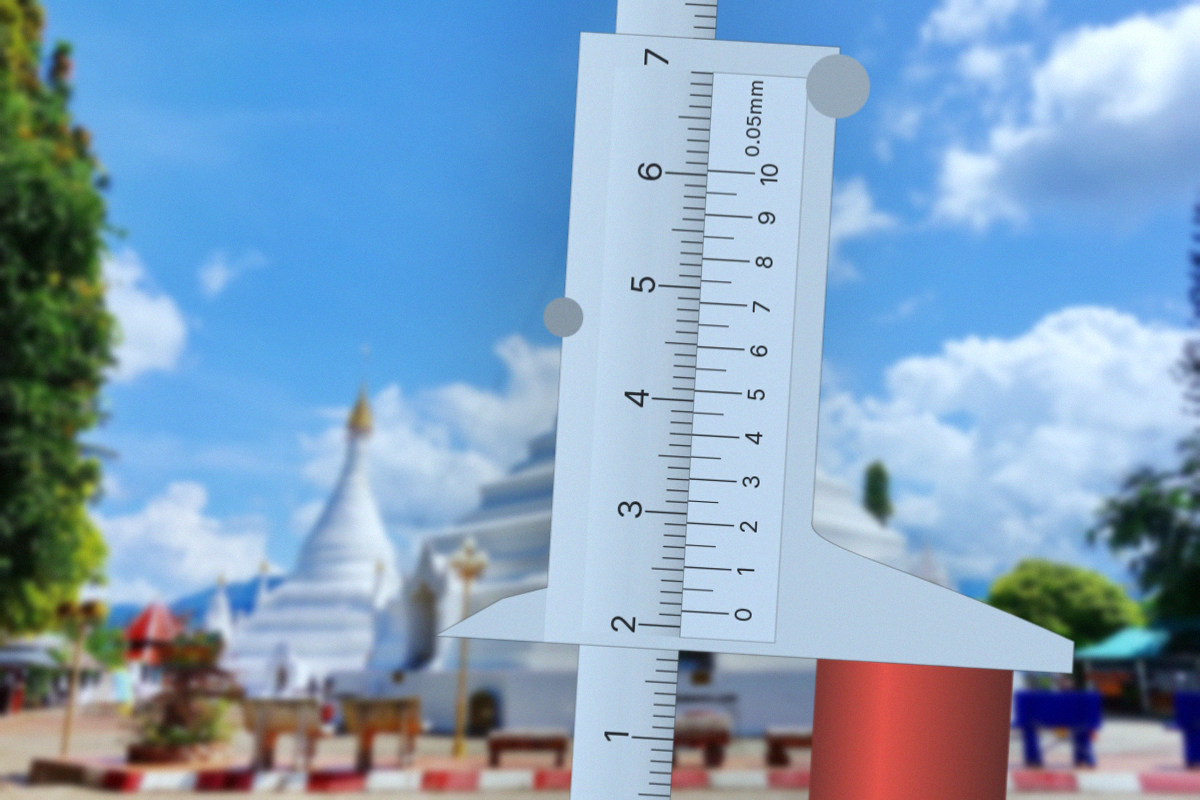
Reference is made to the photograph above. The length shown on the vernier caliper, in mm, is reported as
21.4 mm
